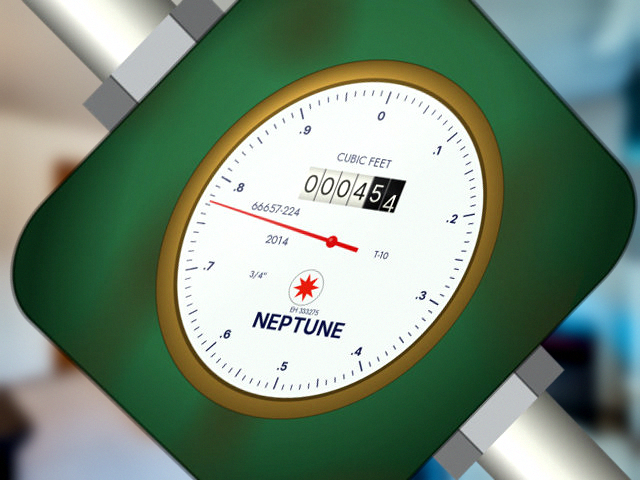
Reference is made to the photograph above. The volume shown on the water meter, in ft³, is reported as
453.77 ft³
